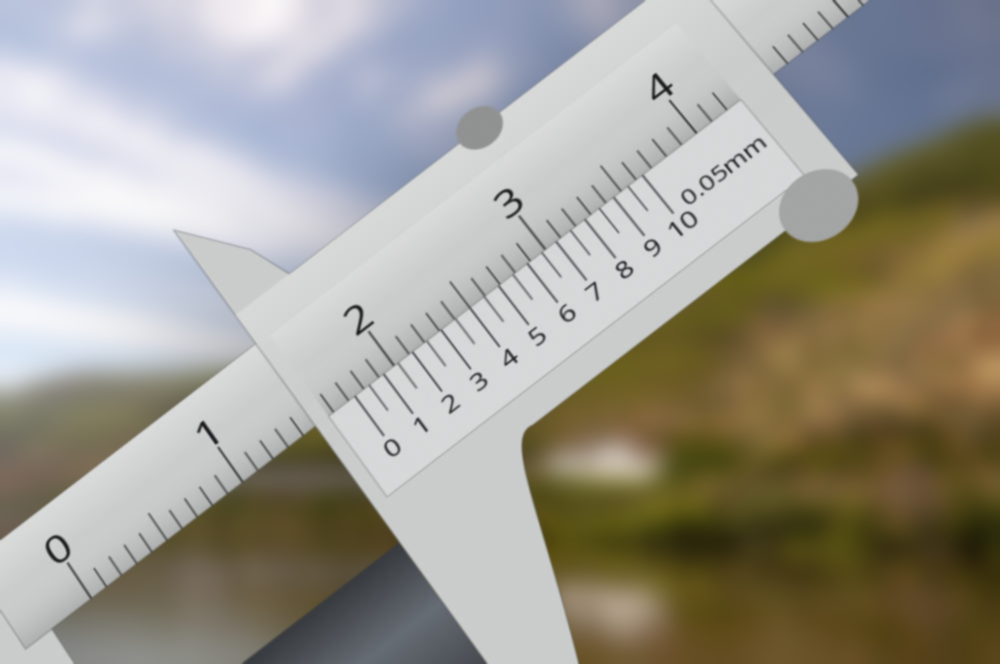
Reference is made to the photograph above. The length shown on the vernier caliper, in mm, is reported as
17.4 mm
